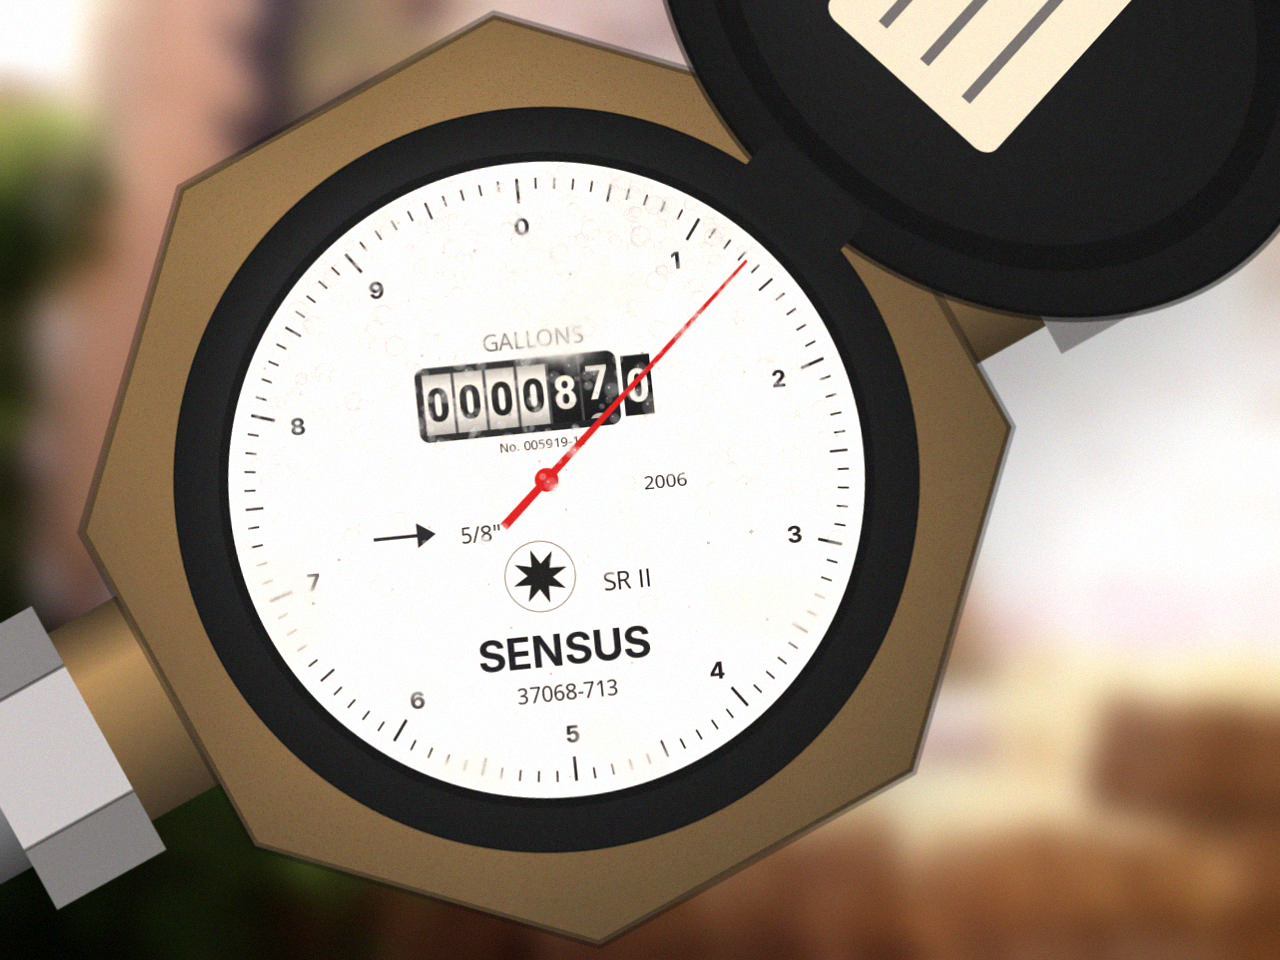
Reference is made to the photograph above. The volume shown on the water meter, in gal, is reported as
871.3 gal
